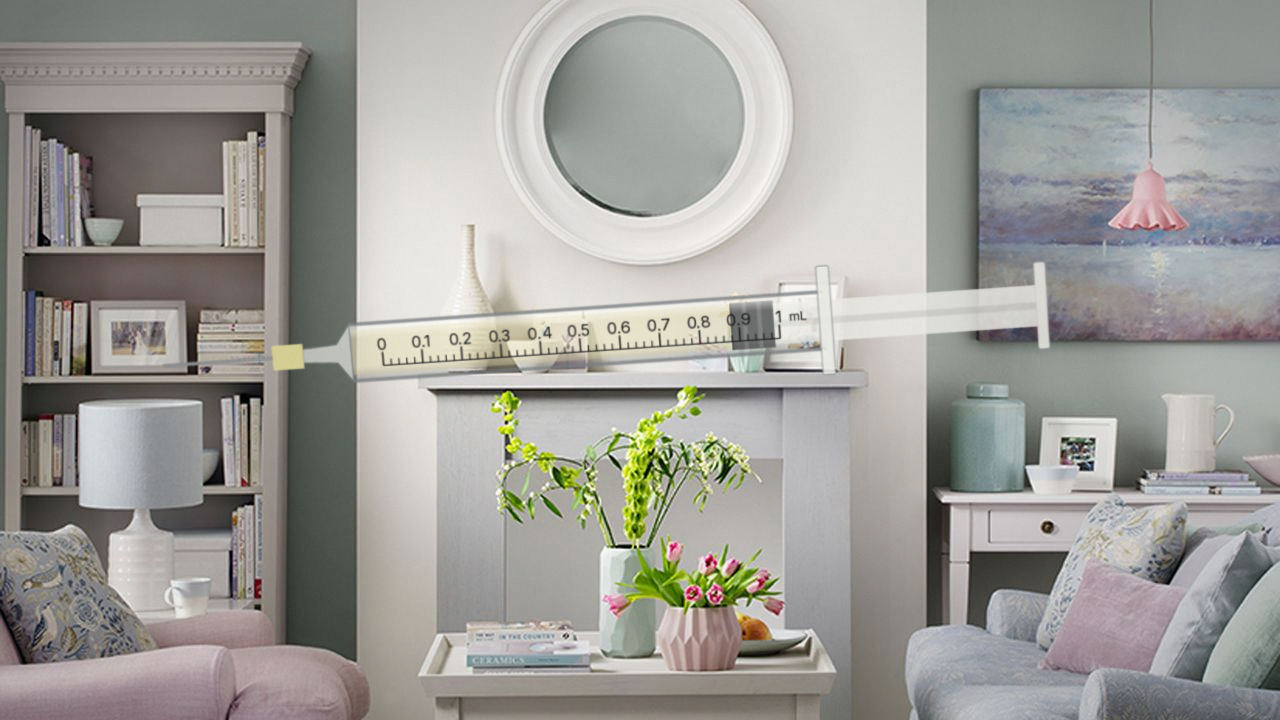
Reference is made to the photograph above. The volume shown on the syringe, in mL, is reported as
0.88 mL
